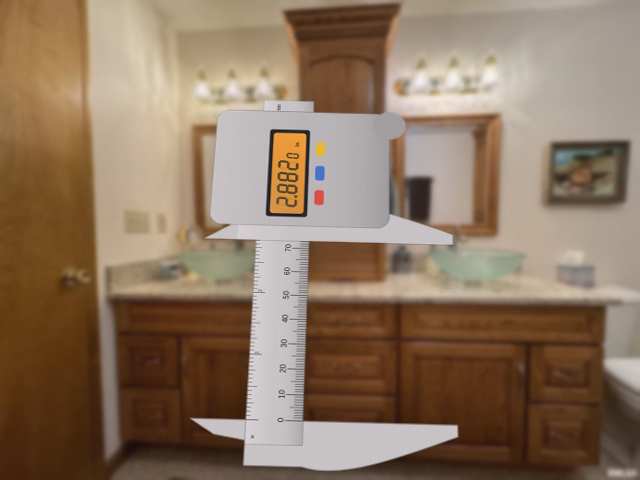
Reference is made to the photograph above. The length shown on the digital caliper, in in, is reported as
2.8820 in
